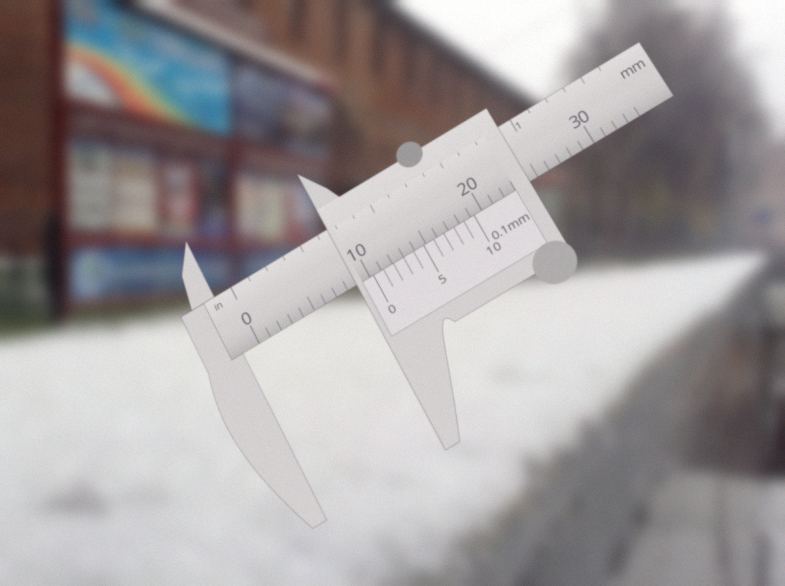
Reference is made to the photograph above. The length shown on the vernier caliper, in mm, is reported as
10.3 mm
